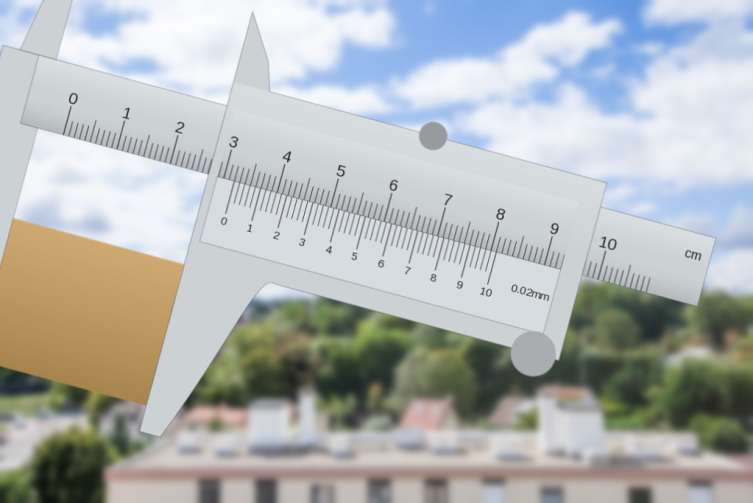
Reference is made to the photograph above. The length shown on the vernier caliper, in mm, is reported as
32.0 mm
